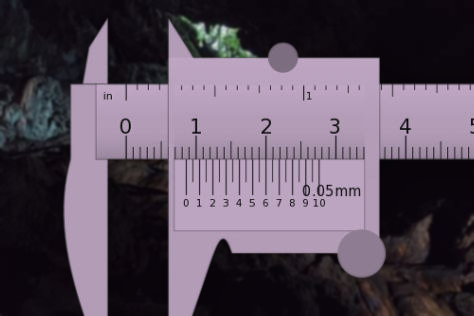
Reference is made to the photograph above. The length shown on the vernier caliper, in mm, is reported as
8.6 mm
